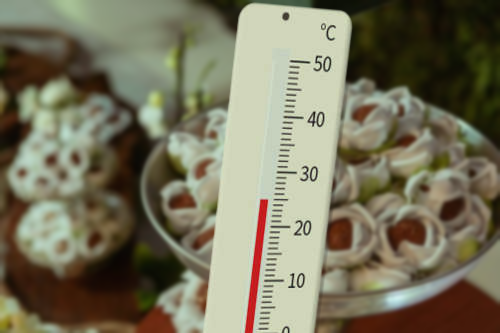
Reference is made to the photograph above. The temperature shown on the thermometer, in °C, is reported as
25 °C
